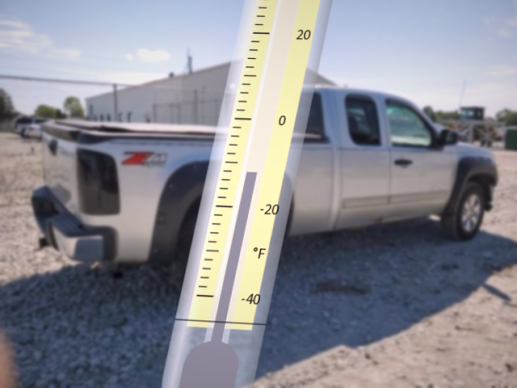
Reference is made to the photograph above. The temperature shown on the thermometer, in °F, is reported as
-12 °F
